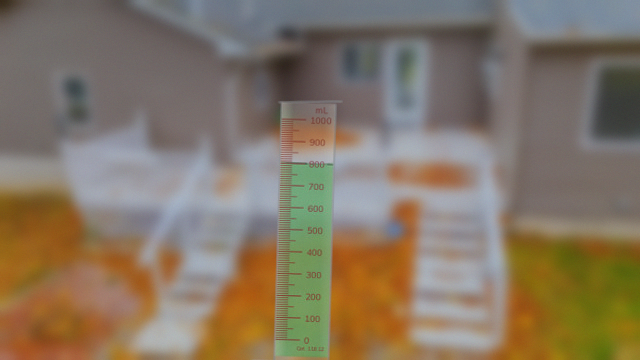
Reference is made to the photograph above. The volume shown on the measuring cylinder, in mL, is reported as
800 mL
